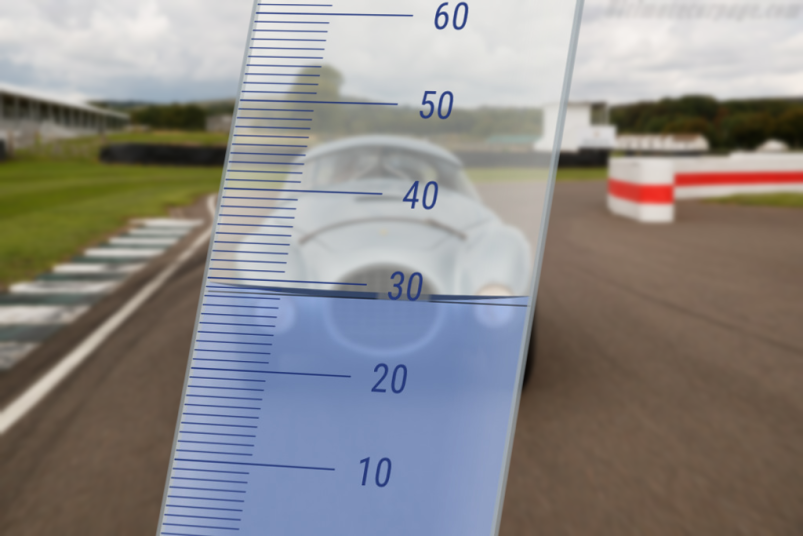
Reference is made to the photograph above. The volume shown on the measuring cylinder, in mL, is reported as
28.5 mL
